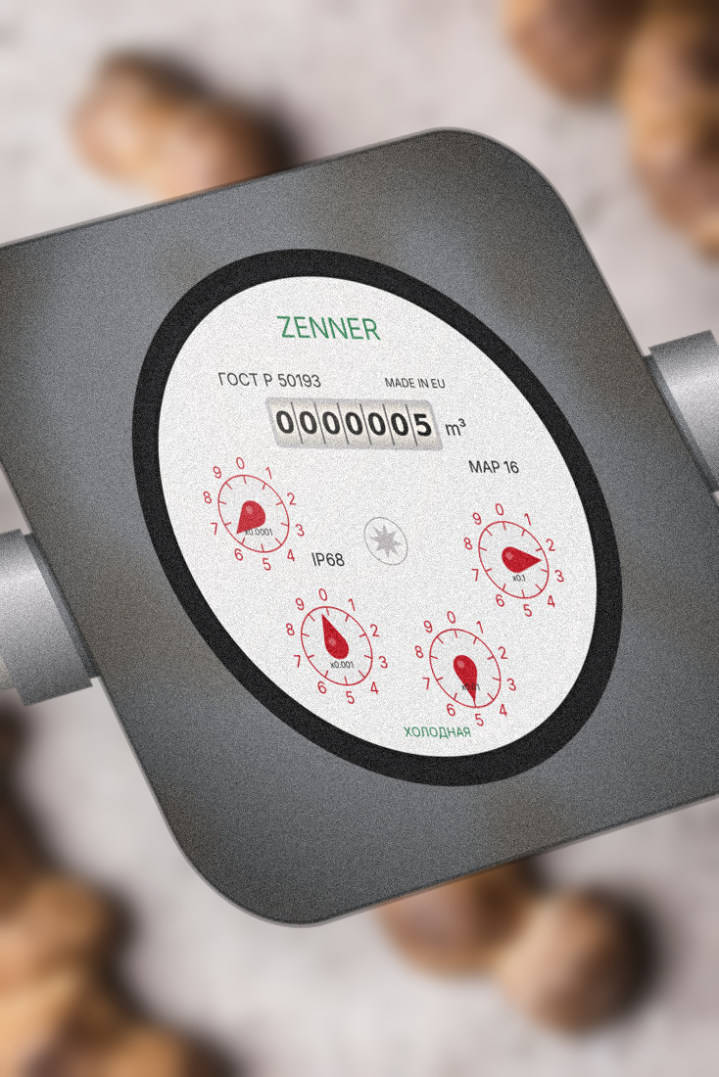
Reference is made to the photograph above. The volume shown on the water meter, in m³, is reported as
5.2496 m³
